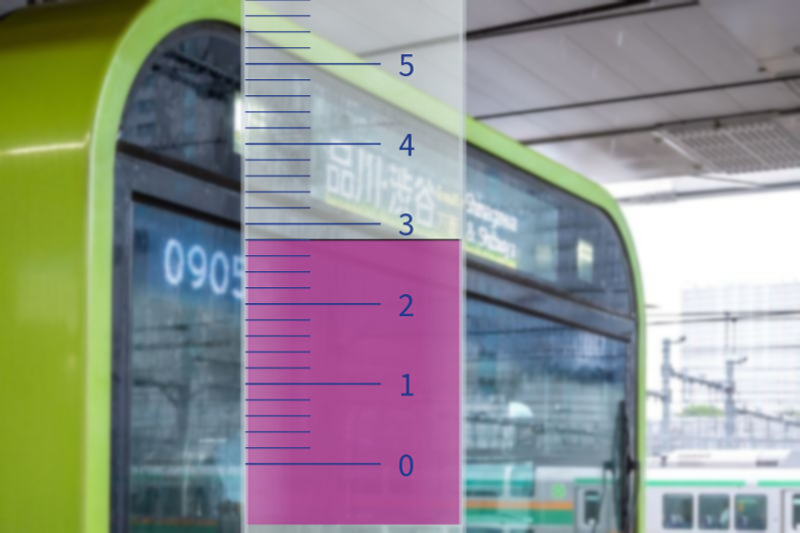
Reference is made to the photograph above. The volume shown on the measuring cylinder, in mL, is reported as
2.8 mL
